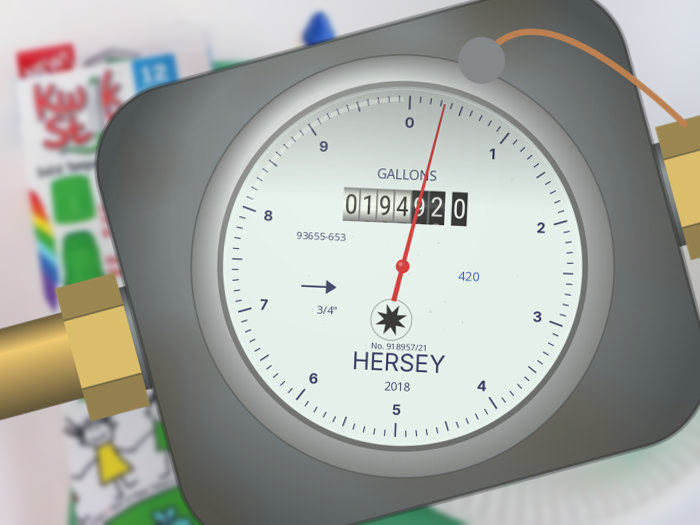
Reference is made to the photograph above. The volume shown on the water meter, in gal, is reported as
194920.3 gal
